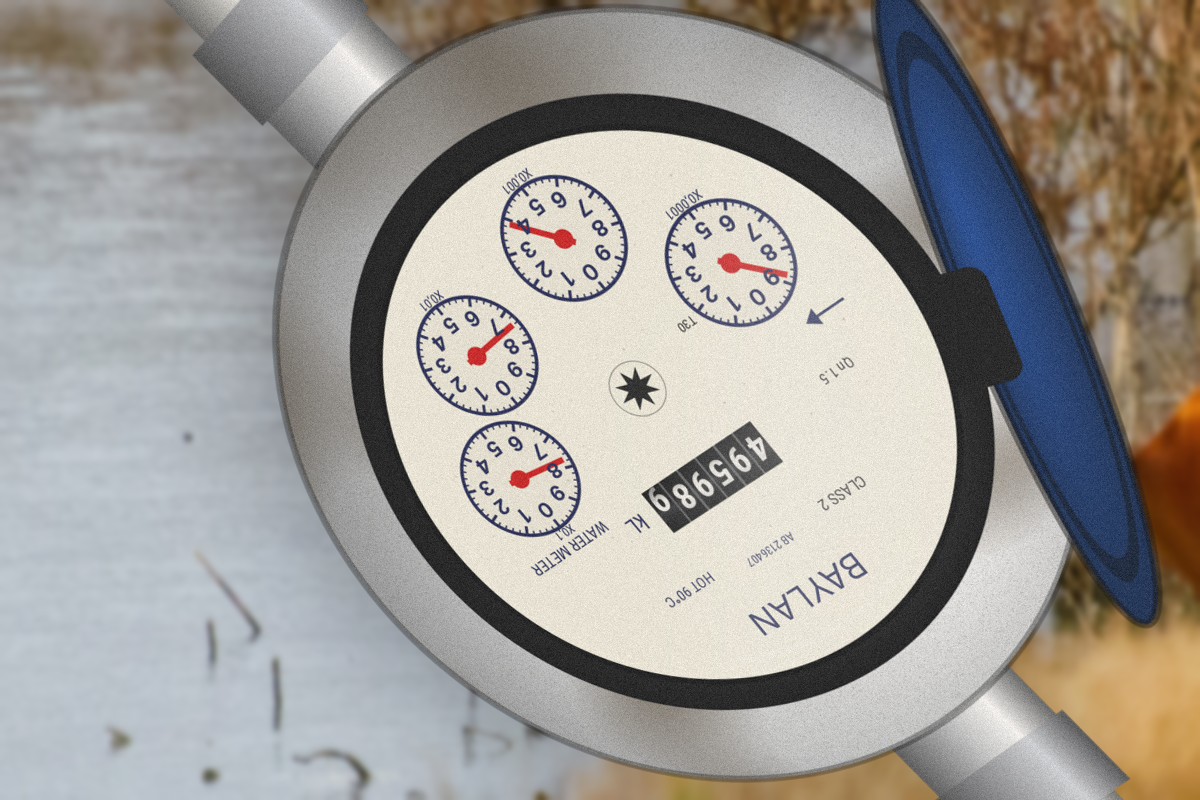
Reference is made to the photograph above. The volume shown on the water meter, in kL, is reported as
495988.7738 kL
